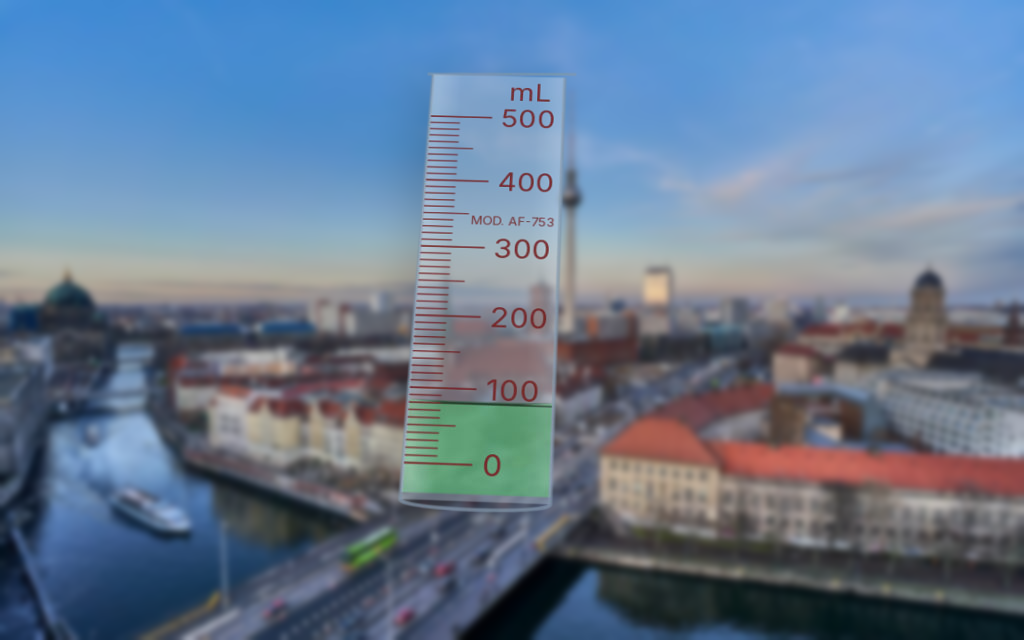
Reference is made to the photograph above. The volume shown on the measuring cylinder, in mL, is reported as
80 mL
